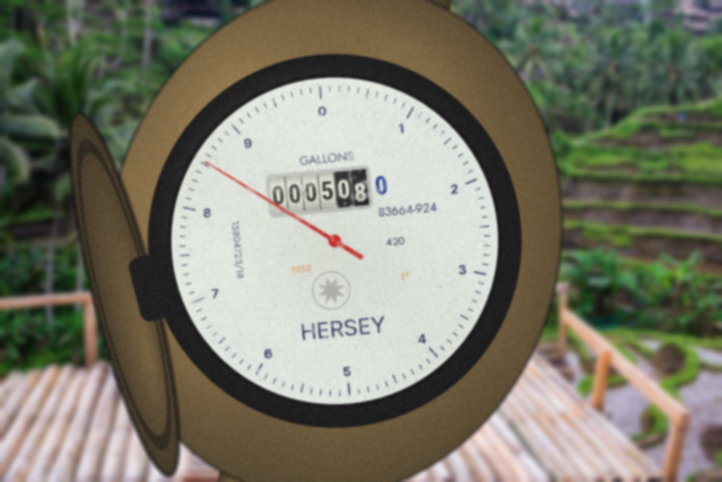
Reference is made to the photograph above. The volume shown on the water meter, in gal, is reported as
5078.5 gal
